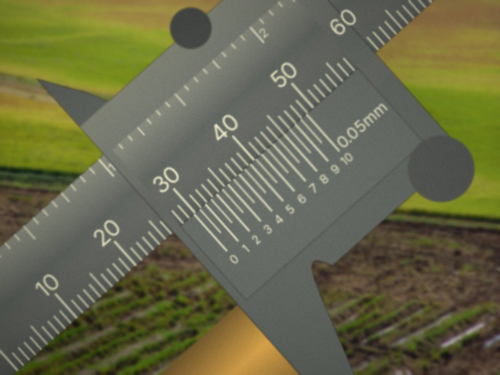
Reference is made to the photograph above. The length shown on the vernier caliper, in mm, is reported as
29.8 mm
